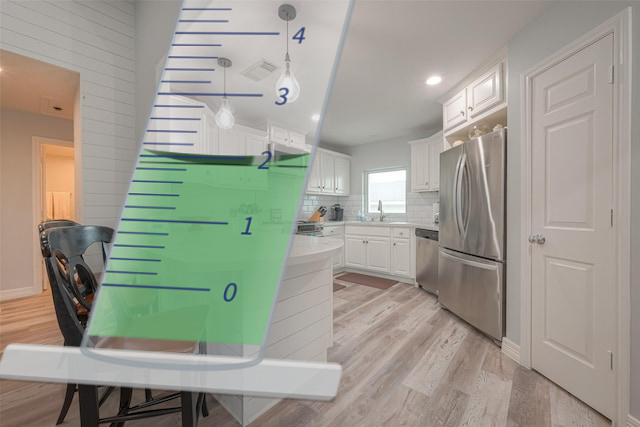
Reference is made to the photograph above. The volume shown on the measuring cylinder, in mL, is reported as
1.9 mL
